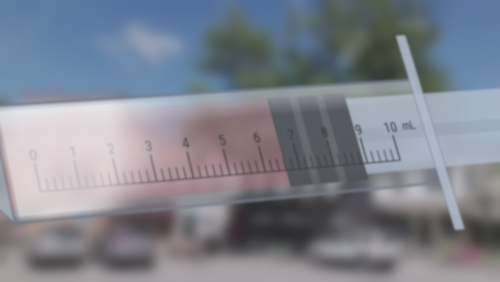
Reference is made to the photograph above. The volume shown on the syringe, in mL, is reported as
6.6 mL
